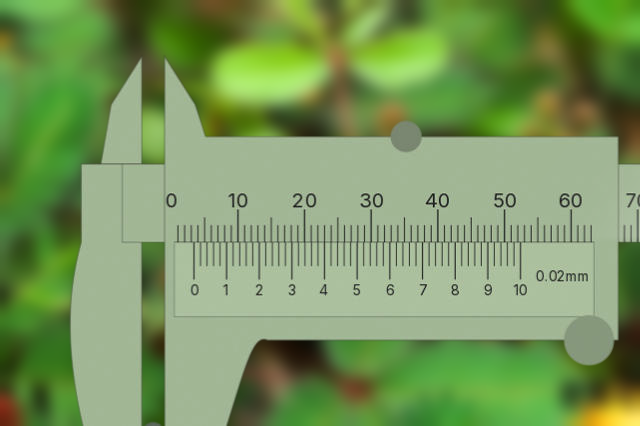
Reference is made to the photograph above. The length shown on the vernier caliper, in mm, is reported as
3.4 mm
